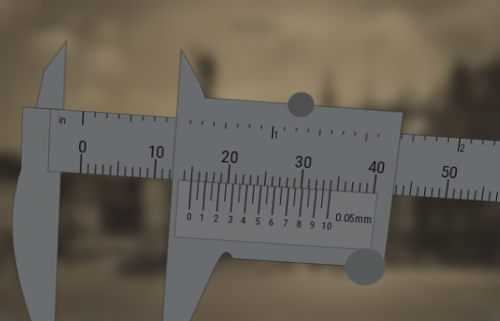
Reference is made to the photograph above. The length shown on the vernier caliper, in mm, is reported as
15.0 mm
